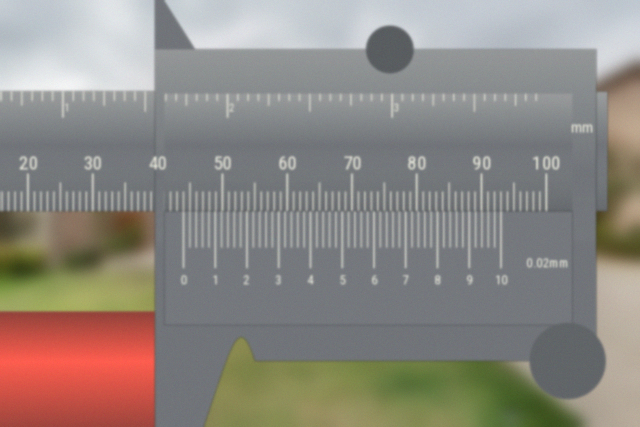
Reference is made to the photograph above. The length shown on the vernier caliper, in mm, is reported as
44.0 mm
